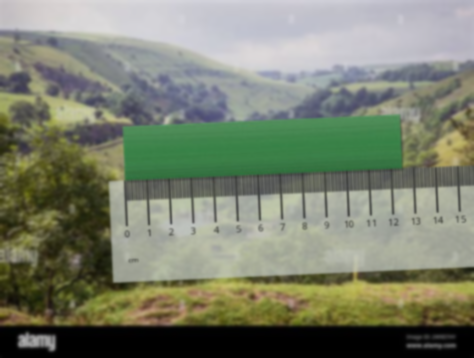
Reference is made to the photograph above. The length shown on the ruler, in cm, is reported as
12.5 cm
